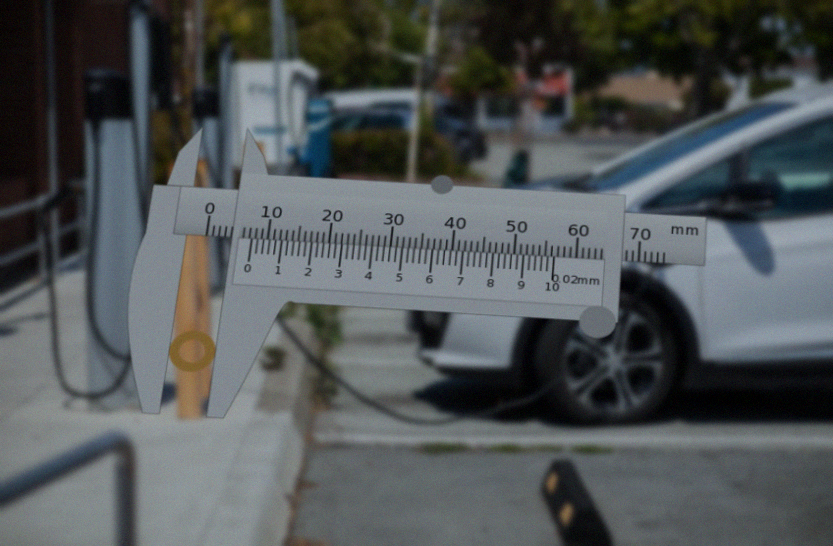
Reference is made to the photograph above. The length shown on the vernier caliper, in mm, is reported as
7.4 mm
